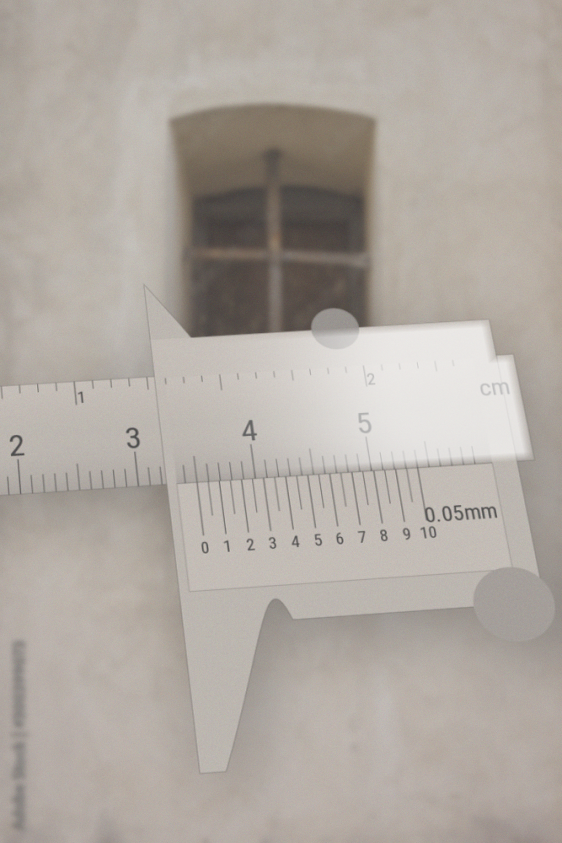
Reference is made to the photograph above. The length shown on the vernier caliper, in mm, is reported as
35.0 mm
